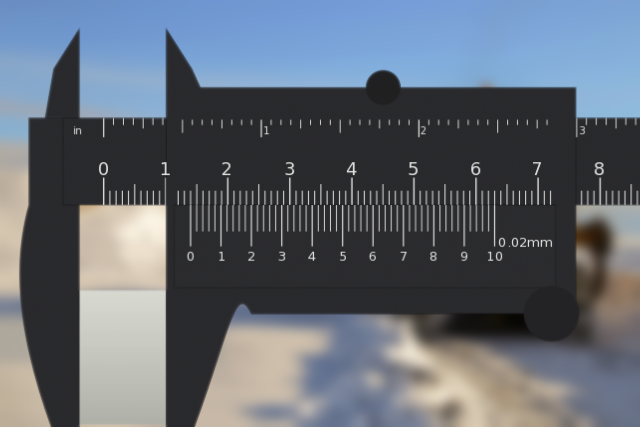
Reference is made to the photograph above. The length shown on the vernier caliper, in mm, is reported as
14.0 mm
